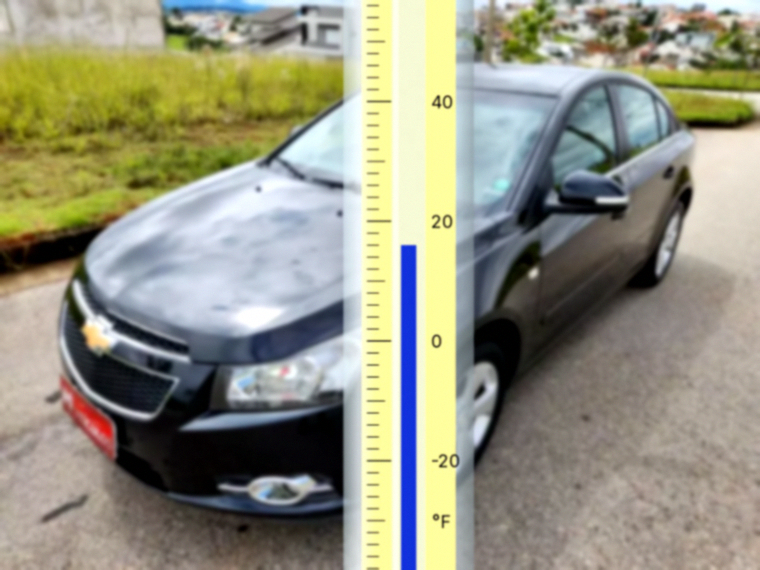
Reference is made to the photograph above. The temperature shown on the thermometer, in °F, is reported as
16 °F
